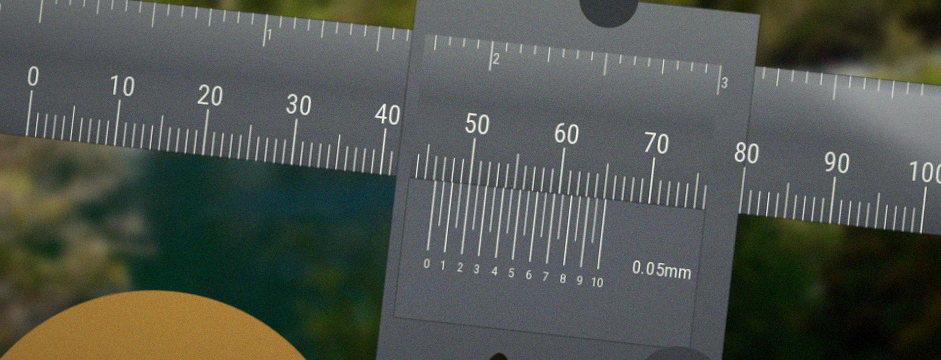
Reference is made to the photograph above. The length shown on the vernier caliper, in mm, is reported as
46.2 mm
